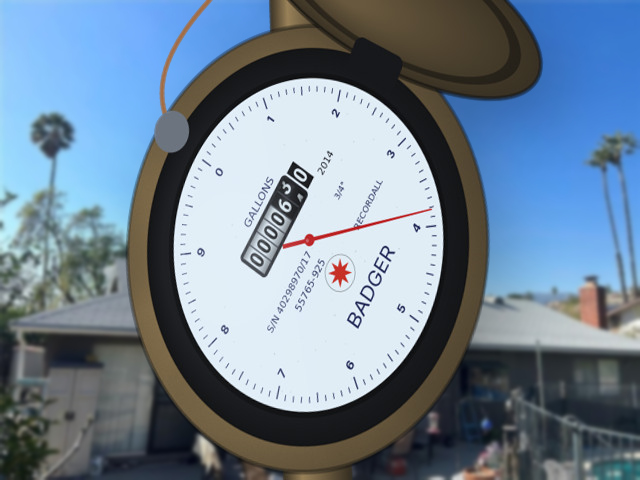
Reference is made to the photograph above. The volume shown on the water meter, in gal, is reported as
633.8 gal
